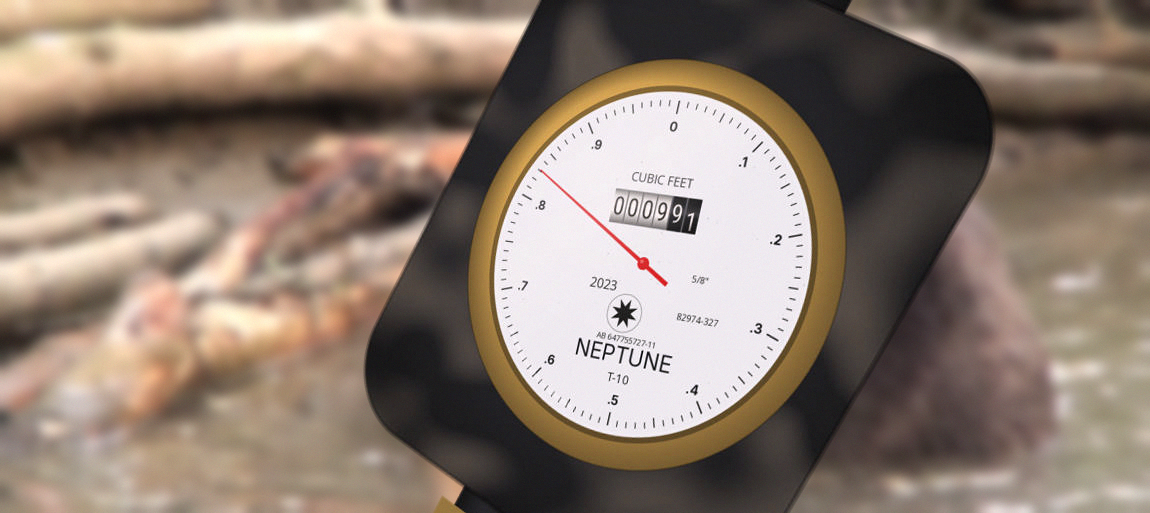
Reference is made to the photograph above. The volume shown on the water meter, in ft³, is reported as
990.83 ft³
